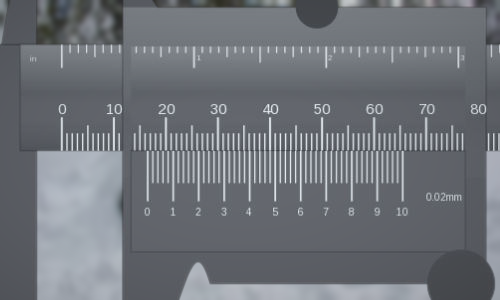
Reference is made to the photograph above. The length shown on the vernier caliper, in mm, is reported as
16.5 mm
